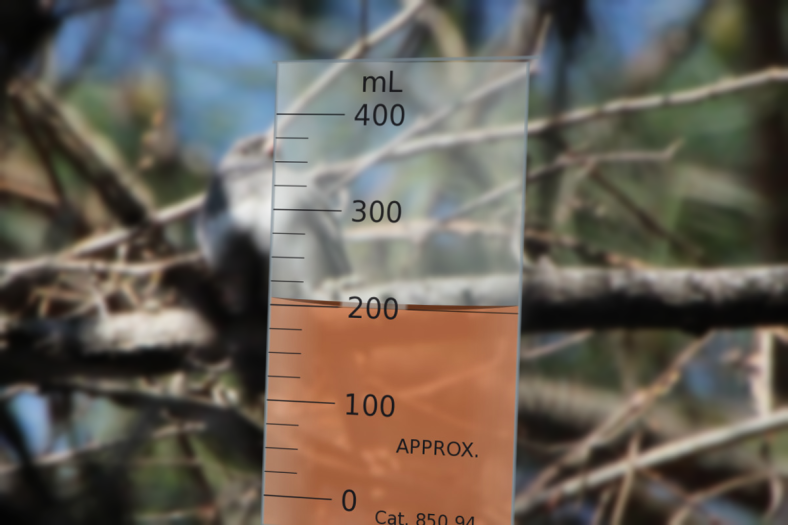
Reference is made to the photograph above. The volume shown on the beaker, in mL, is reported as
200 mL
